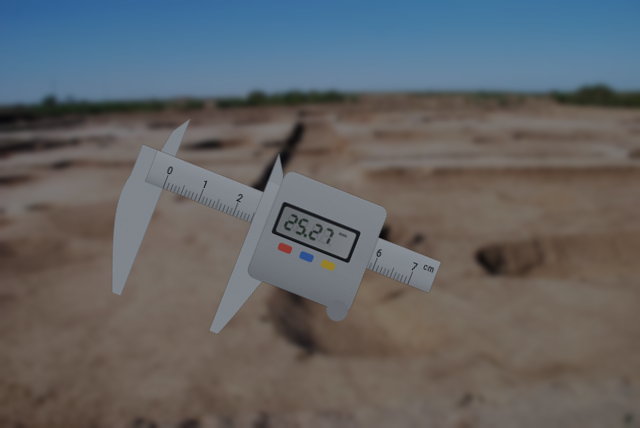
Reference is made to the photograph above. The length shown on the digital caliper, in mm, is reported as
25.27 mm
